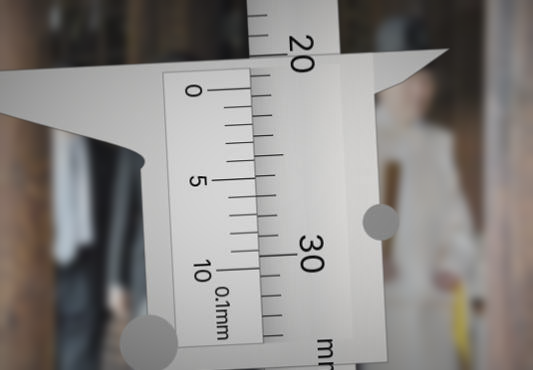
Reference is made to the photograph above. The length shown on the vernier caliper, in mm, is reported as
21.6 mm
